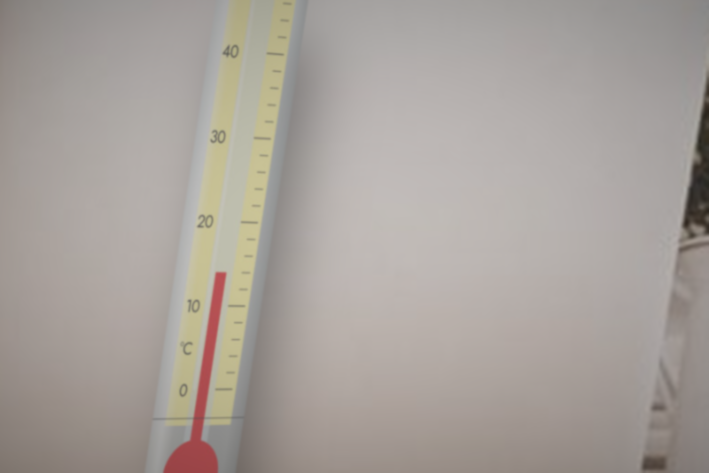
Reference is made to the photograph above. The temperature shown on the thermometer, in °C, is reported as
14 °C
